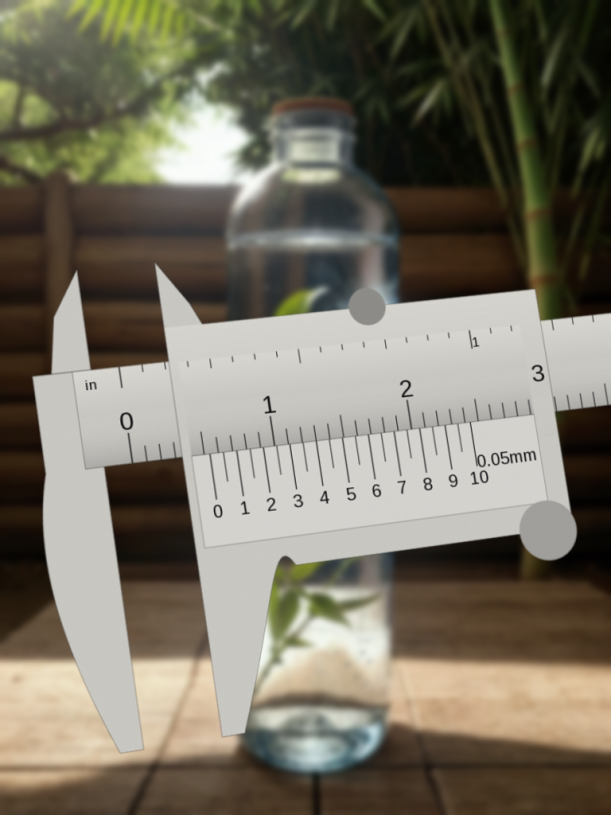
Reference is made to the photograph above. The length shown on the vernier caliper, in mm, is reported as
5.4 mm
